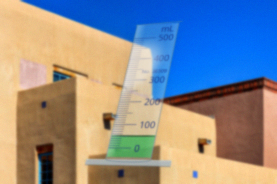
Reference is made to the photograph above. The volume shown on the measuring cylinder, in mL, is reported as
50 mL
